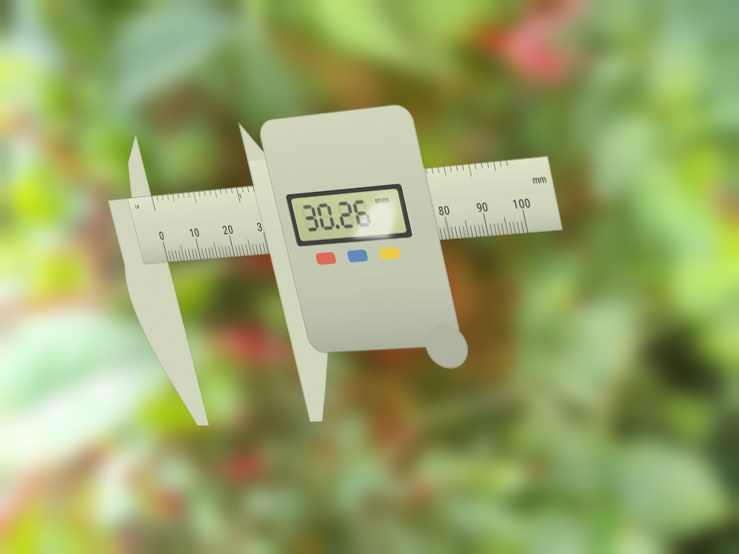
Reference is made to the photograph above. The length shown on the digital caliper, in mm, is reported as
30.26 mm
